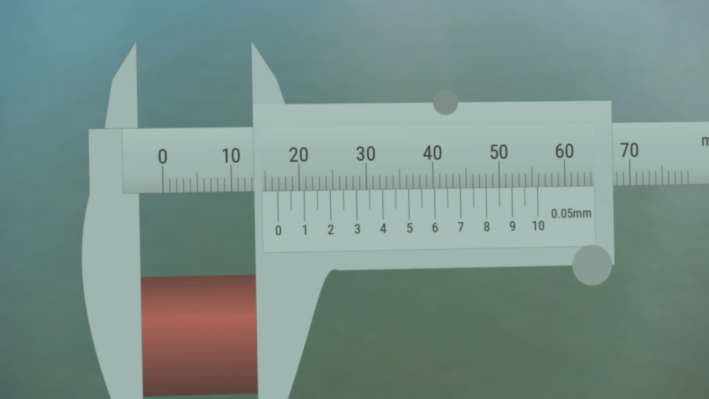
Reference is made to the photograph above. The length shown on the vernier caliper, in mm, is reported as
16.8 mm
